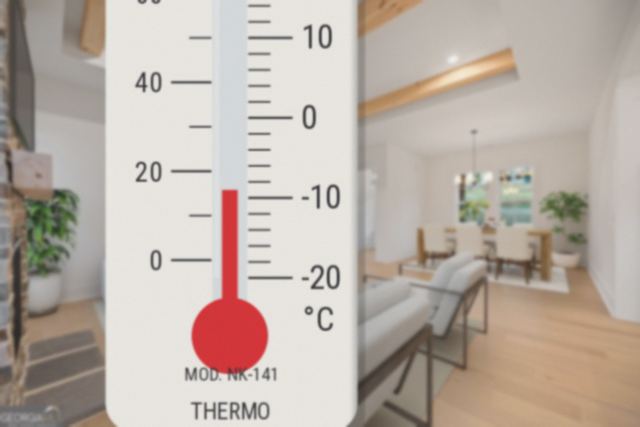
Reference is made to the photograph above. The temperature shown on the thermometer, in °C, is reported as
-9 °C
